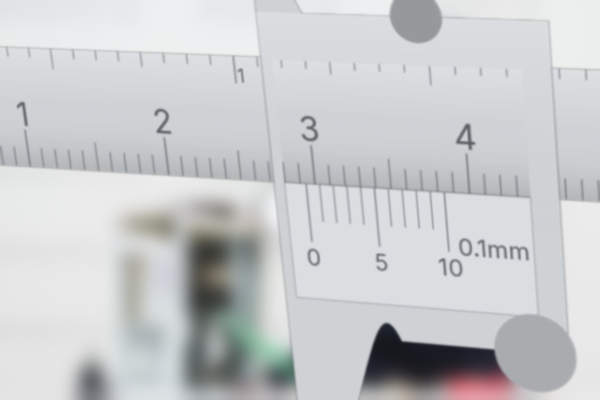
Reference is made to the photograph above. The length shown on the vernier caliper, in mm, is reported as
29.4 mm
